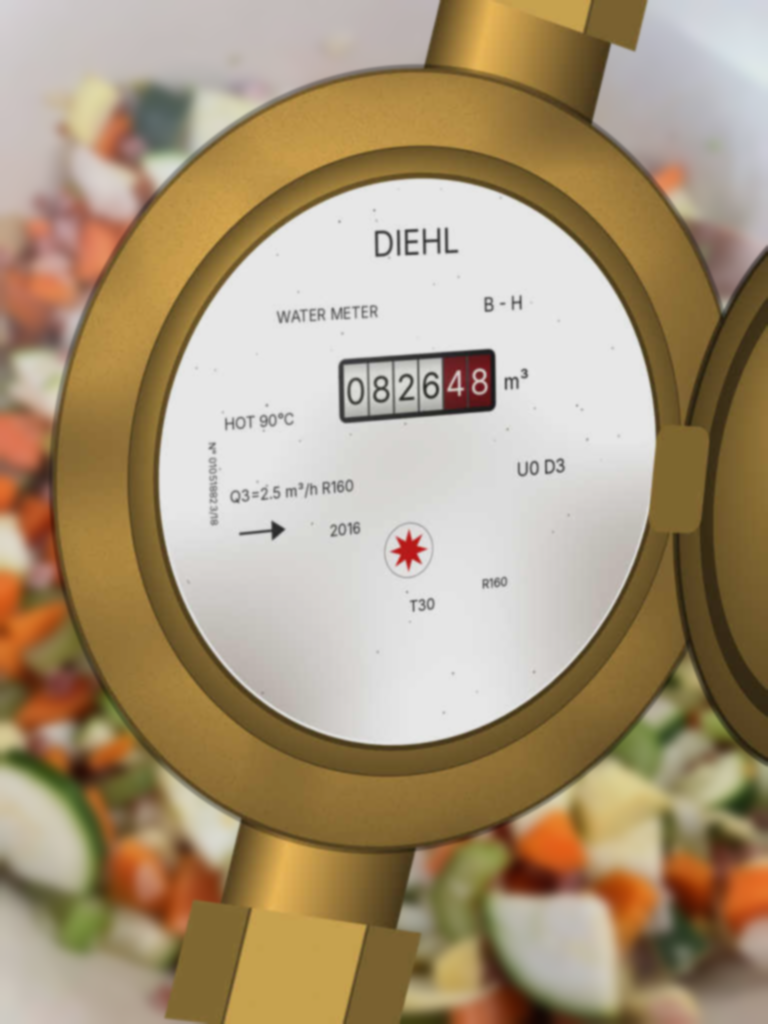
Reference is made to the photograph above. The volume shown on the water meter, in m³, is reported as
826.48 m³
